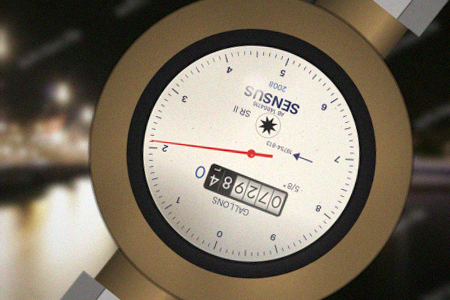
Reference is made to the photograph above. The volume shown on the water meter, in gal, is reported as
729842.1 gal
